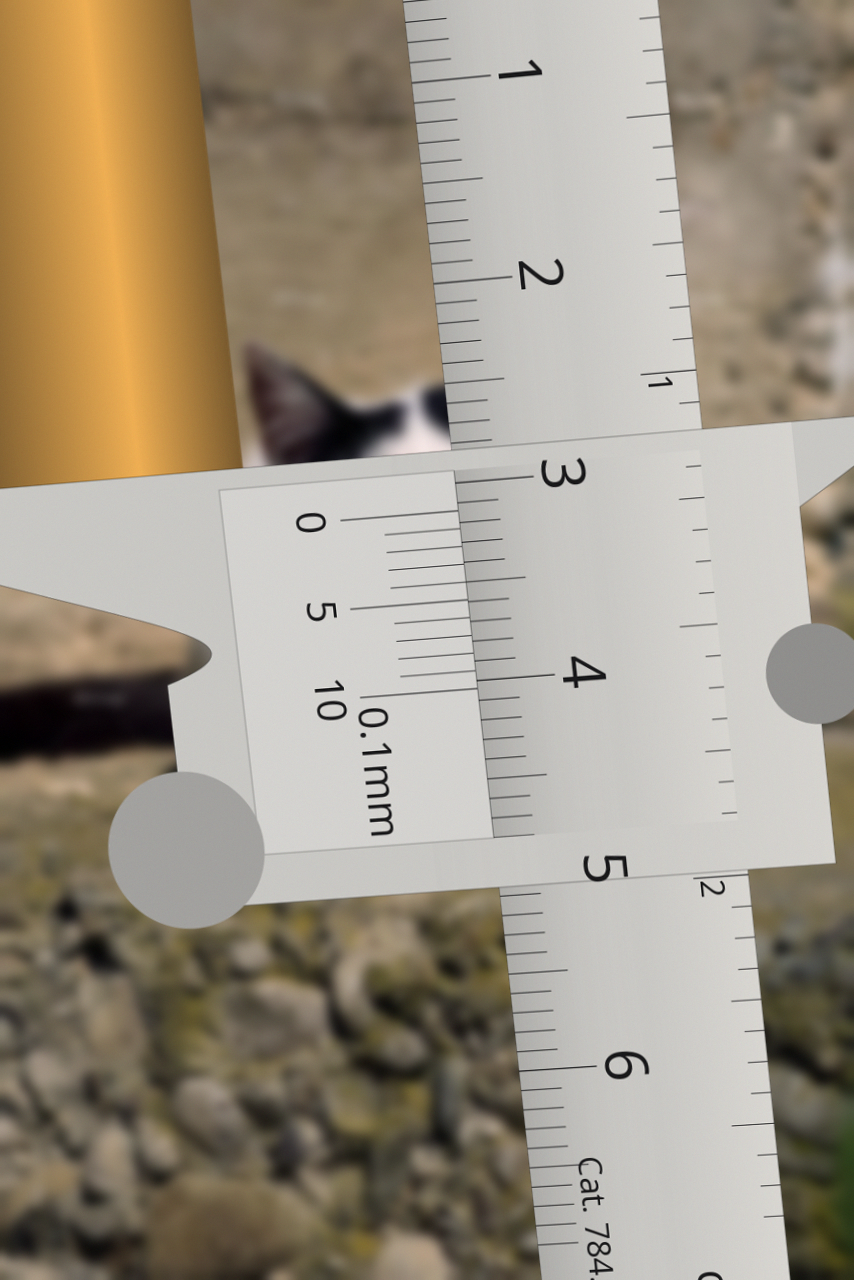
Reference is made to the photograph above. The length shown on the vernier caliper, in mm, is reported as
31.4 mm
